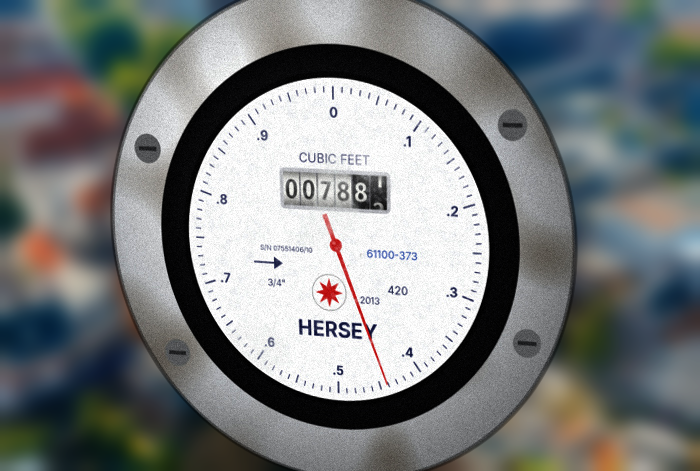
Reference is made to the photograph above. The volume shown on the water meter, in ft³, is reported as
7881.44 ft³
